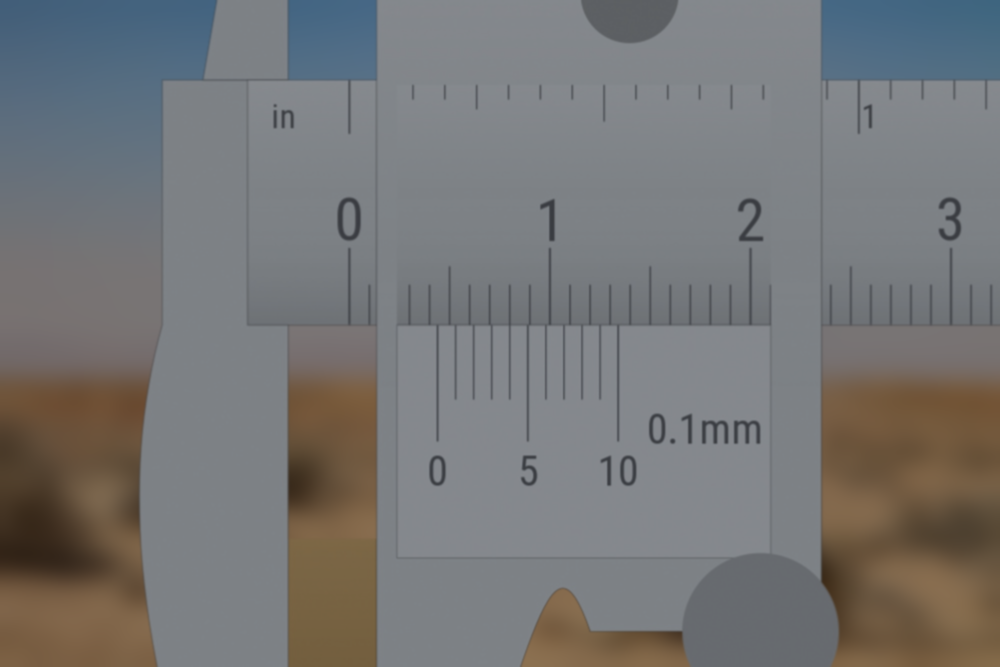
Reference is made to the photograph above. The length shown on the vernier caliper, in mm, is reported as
4.4 mm
